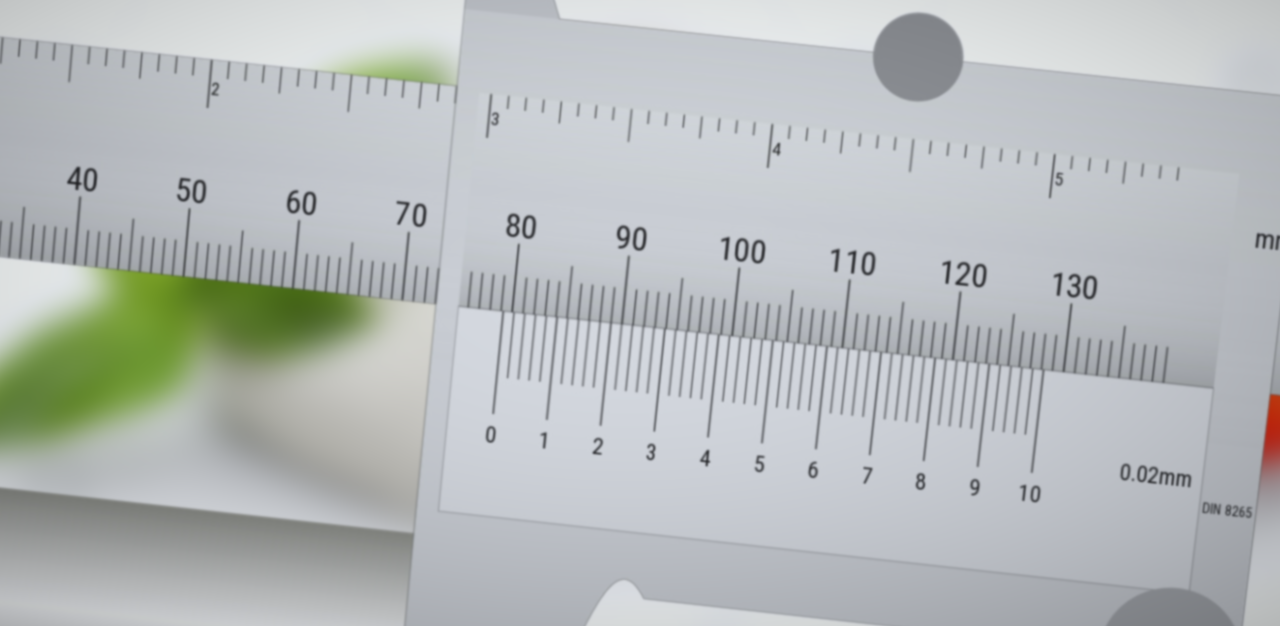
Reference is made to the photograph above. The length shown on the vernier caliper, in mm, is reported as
79.2 mm
